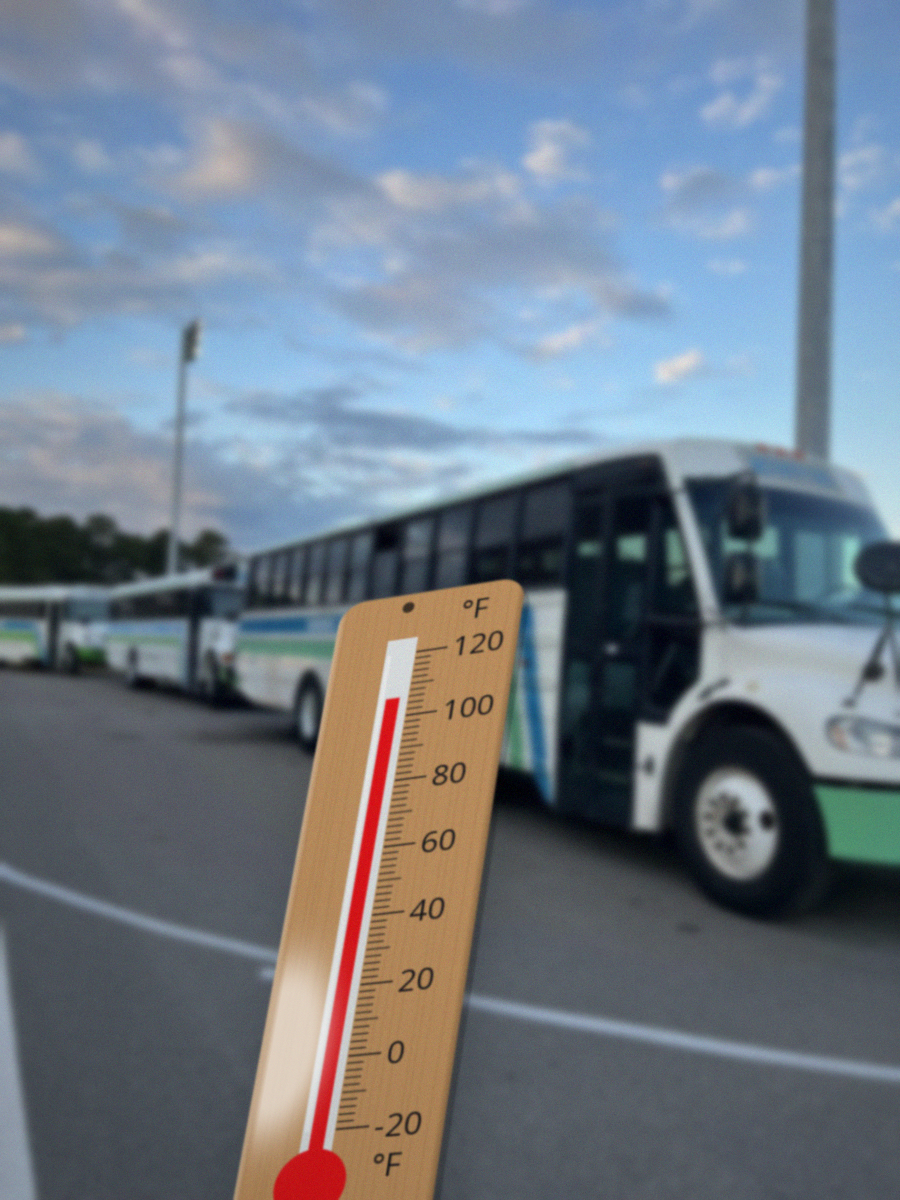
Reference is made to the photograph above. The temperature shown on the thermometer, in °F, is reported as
106 °F
